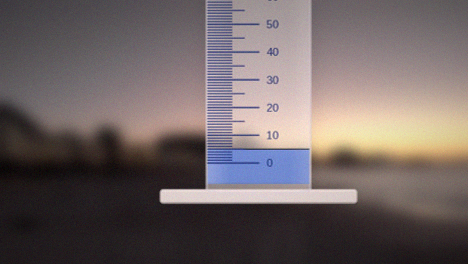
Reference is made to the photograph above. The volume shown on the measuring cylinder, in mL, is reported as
5 mL
